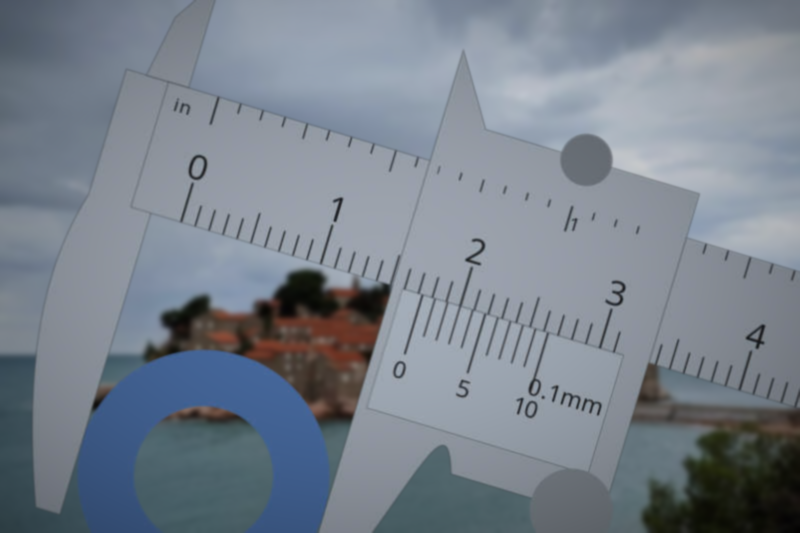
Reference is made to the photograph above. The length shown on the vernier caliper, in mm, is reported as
17.3 mm
